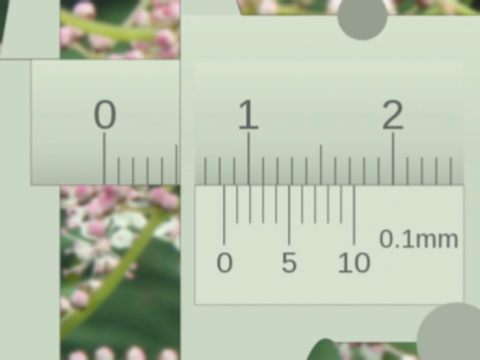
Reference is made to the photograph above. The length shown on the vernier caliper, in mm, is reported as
8.3 mm
